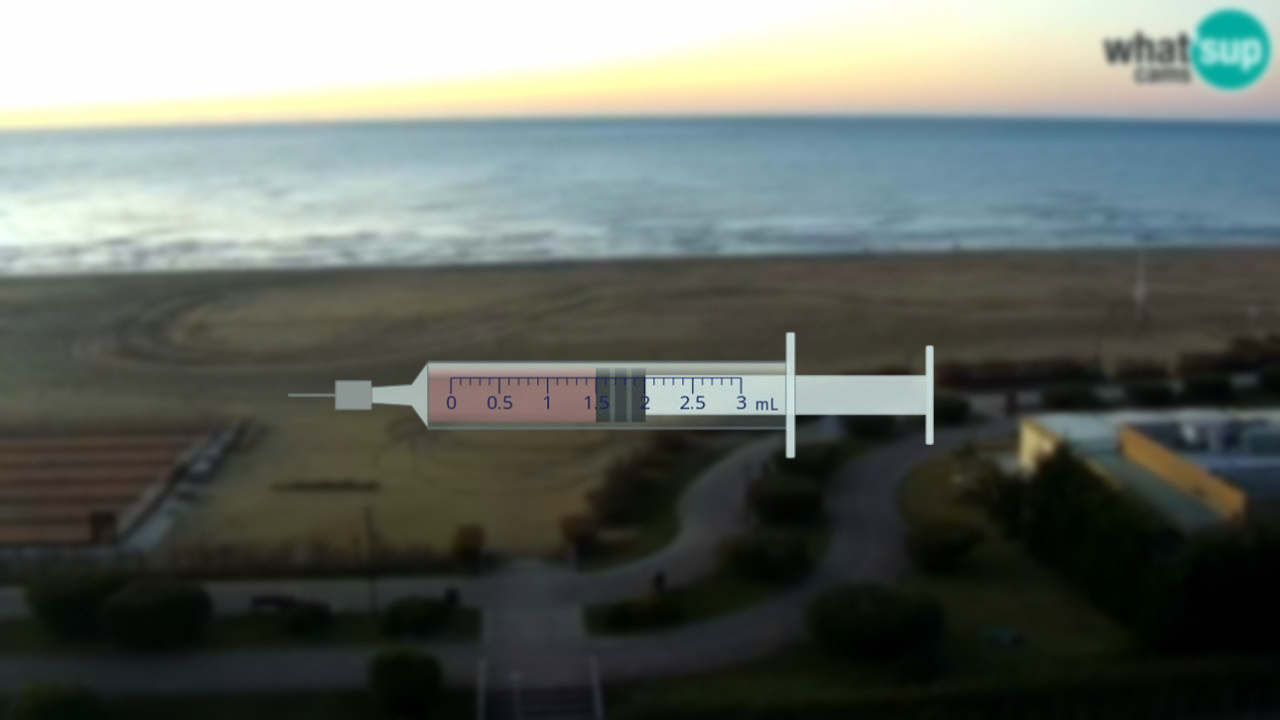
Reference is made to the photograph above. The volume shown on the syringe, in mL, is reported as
1.5 mL
